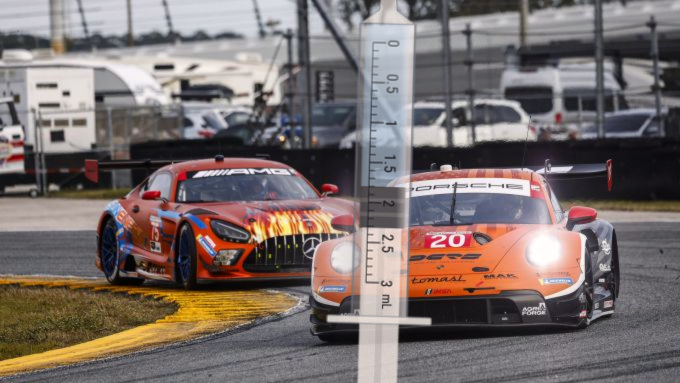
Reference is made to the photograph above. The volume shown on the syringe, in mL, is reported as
1.8 mL
